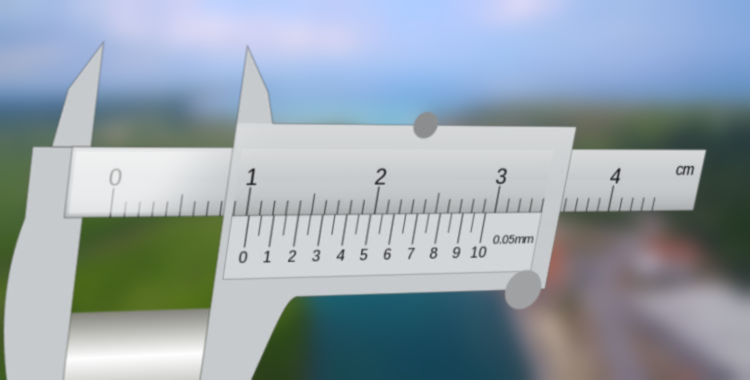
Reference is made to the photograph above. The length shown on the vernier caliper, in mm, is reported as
10.2 mm
